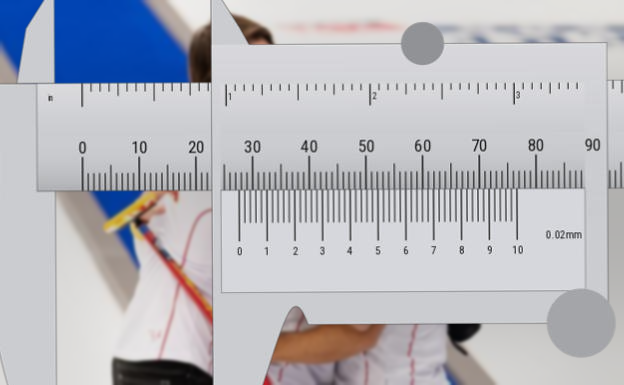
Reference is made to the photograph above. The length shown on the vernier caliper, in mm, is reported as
27.6 mm
